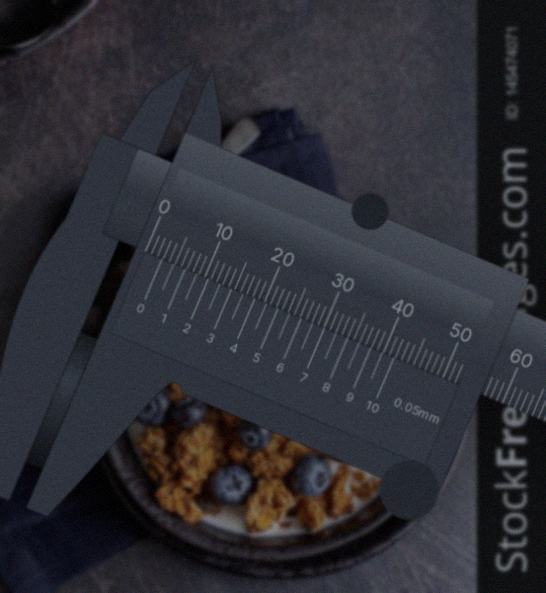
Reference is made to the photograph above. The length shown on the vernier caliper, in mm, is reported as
2.8 mm
